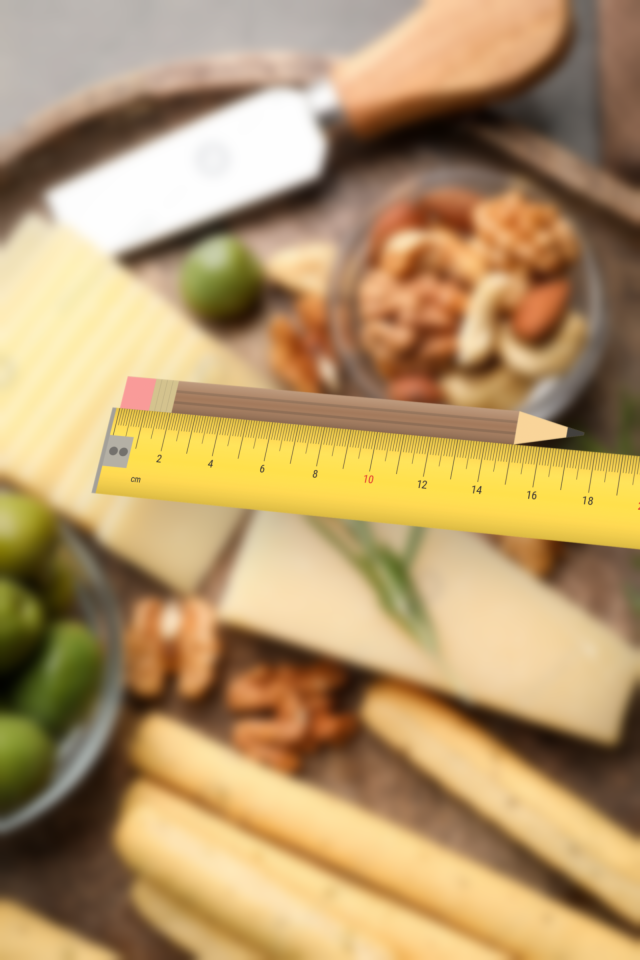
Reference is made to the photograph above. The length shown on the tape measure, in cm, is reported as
17.5 cm
